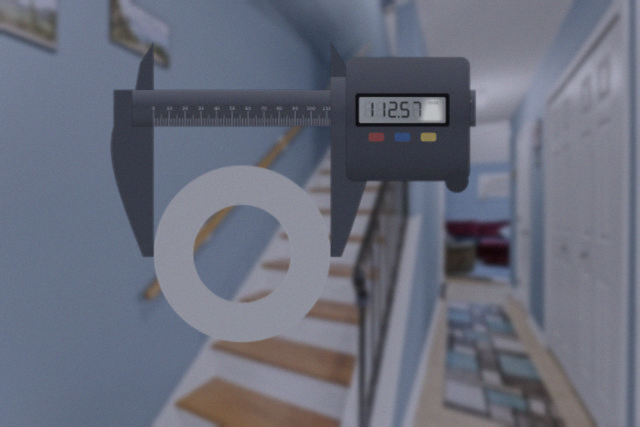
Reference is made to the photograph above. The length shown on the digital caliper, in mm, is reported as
112.57 mm
